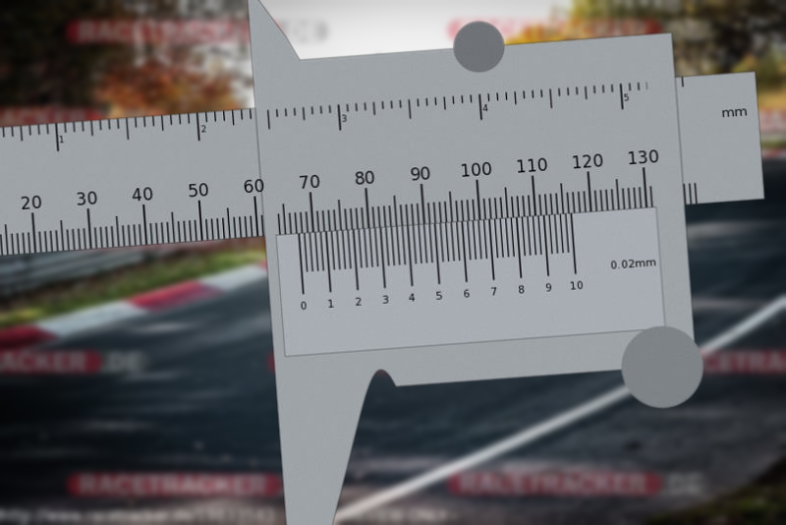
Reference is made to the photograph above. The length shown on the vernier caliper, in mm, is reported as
67.4 mm
